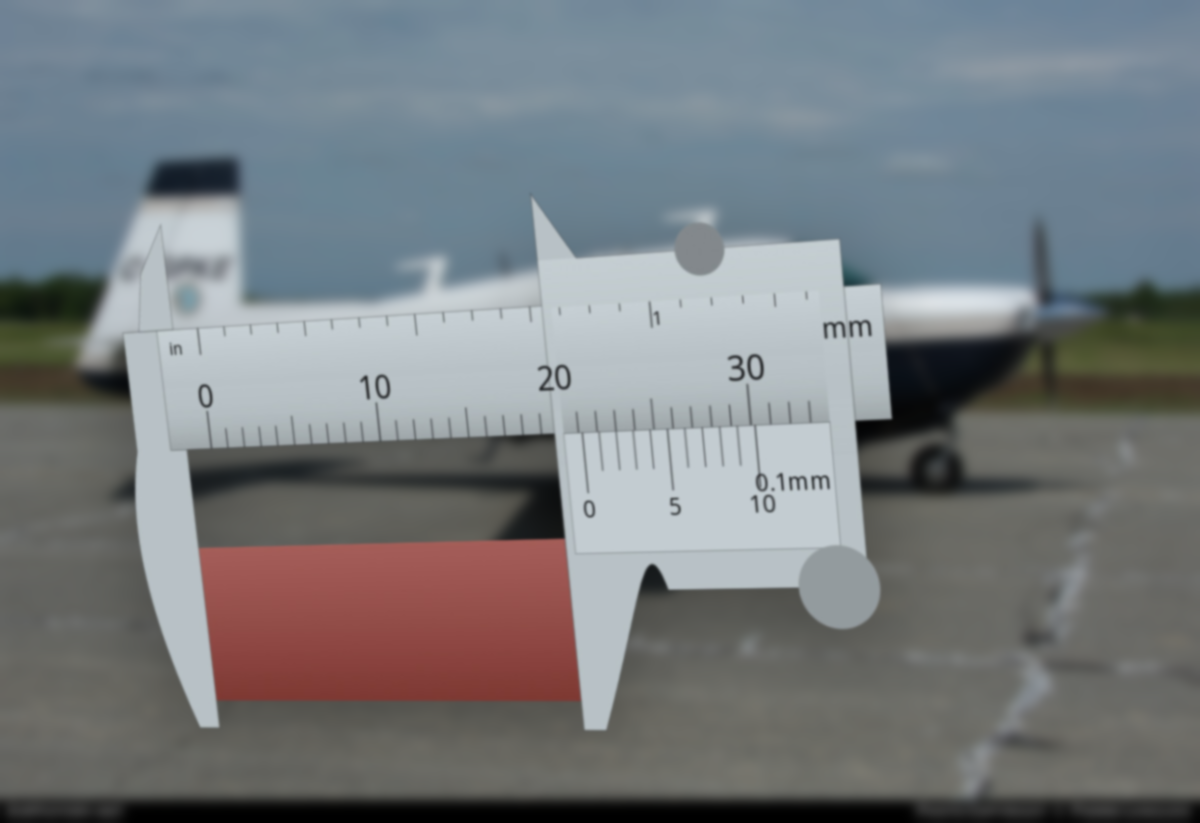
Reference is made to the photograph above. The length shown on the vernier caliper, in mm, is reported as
21.2 mm
